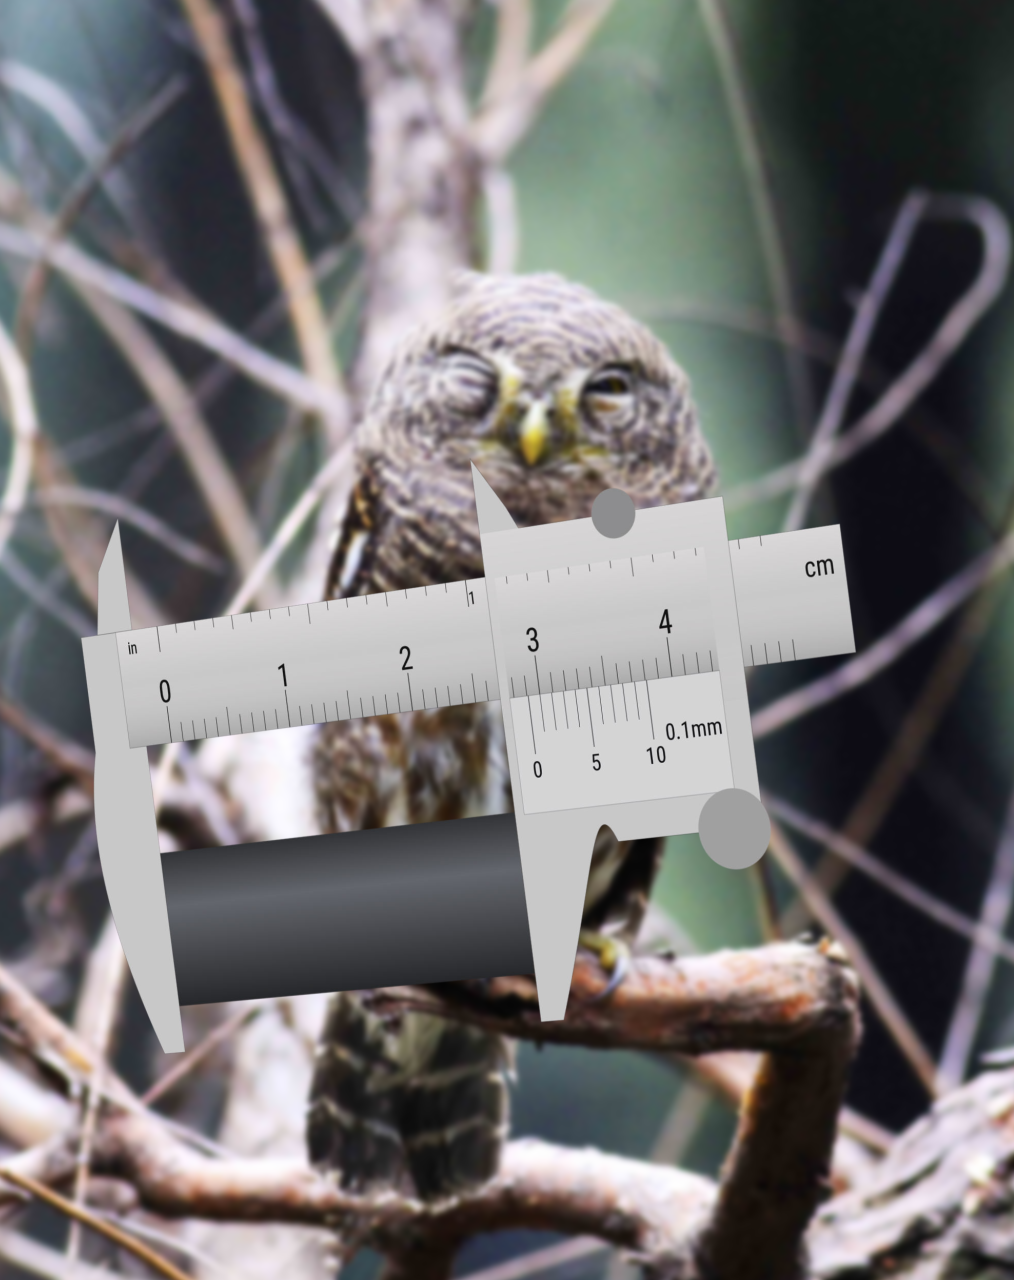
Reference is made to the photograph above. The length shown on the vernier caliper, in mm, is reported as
29.1 mm
